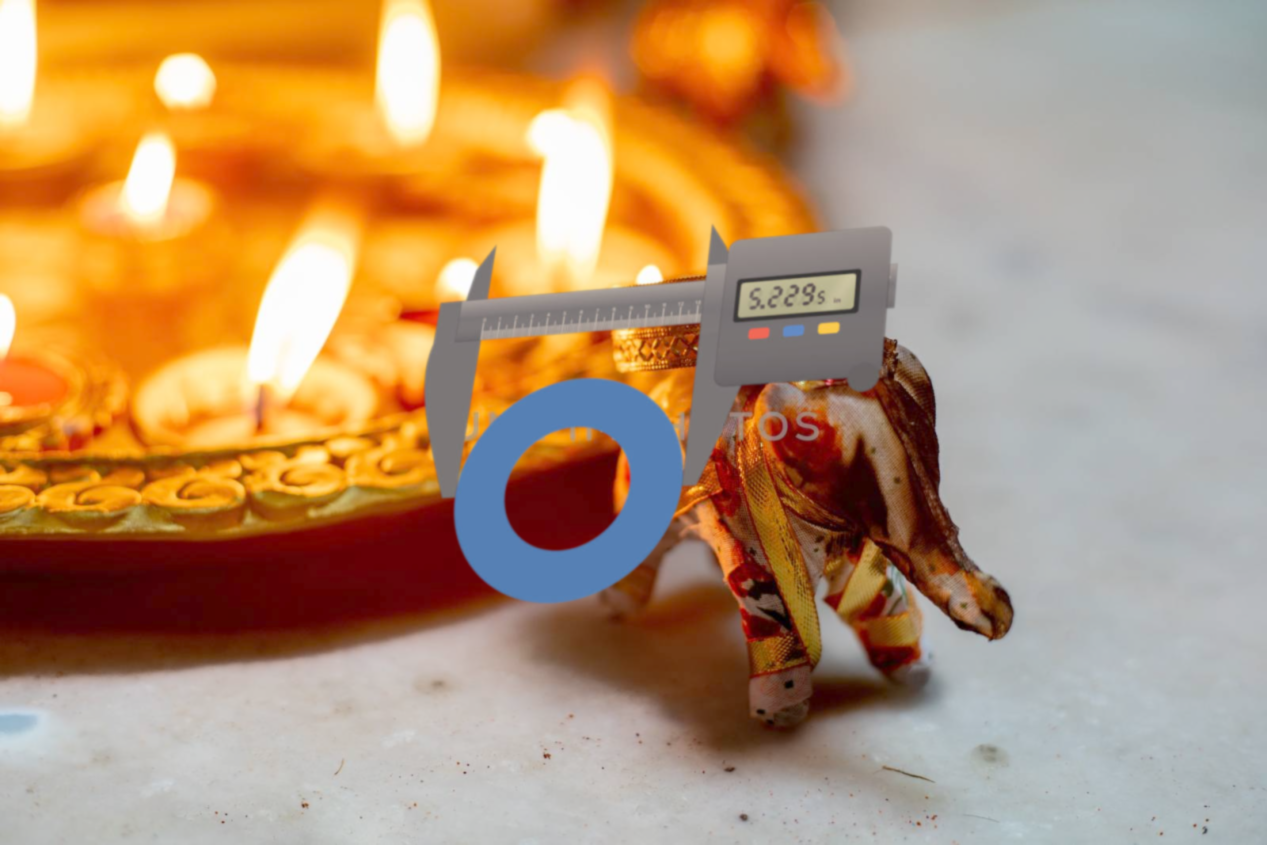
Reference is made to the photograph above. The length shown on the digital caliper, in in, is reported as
5.2295 in
